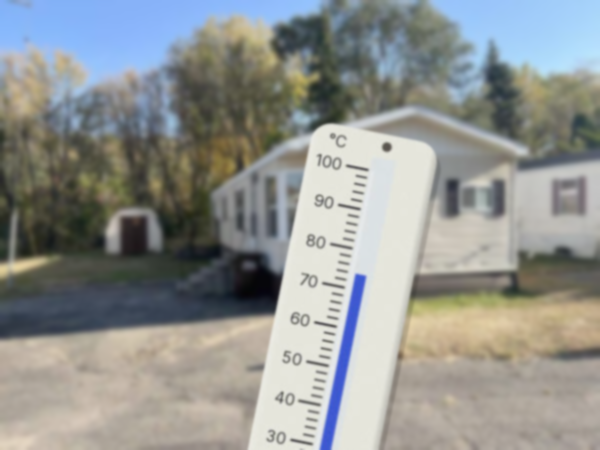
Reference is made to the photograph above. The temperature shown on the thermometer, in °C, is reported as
74 °C
